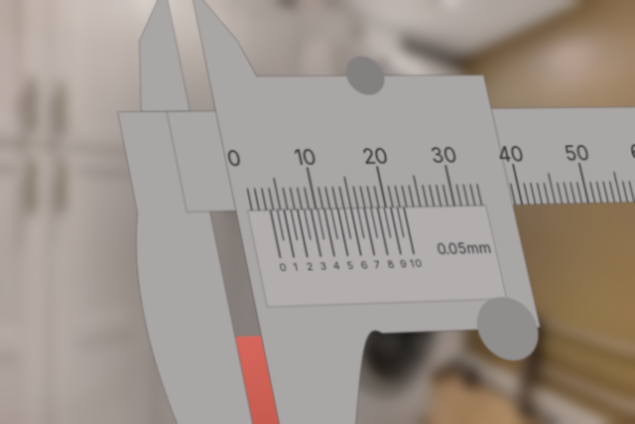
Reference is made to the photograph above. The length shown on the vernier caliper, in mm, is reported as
3.6 mm
